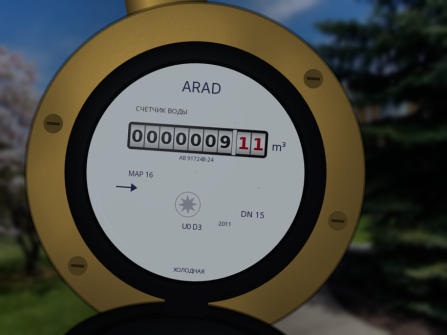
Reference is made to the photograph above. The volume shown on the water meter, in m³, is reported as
9.11 m³
